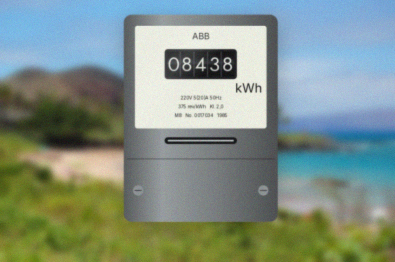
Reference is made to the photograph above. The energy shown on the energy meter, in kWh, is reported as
8438 kWh
